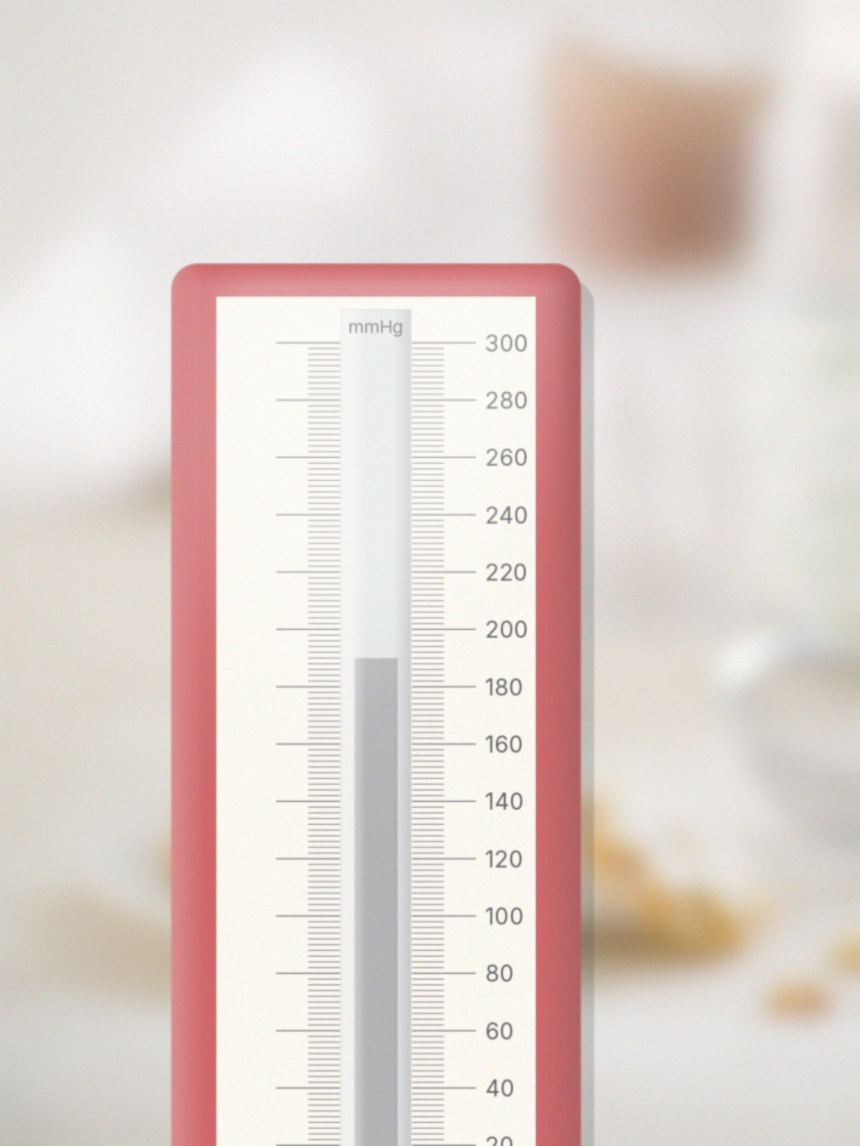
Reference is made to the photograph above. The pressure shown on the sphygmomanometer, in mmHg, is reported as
190 mmHg
